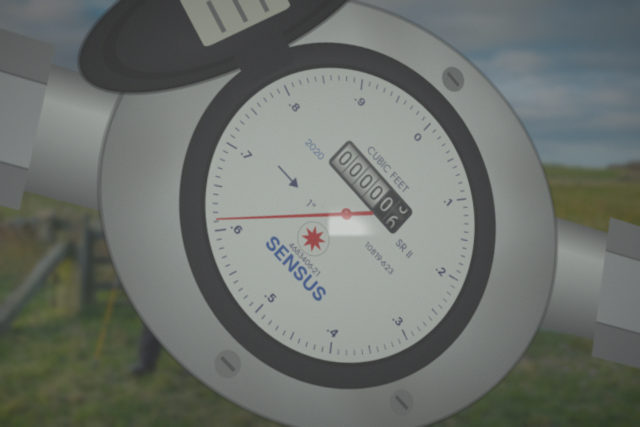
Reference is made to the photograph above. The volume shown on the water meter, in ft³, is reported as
5.61 ft³
